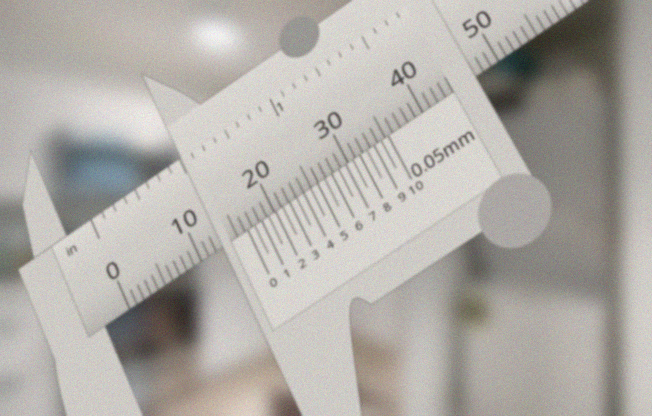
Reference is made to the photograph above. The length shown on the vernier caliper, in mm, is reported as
16.4 mm
